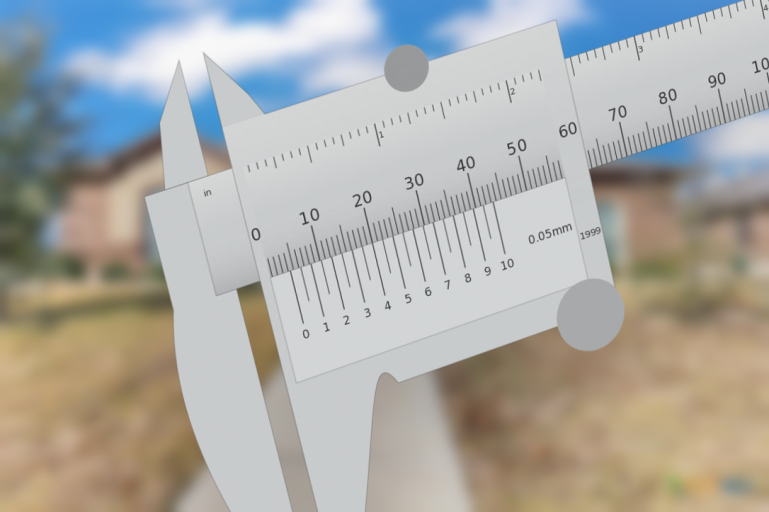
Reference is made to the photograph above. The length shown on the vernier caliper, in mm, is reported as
4.4 mm
